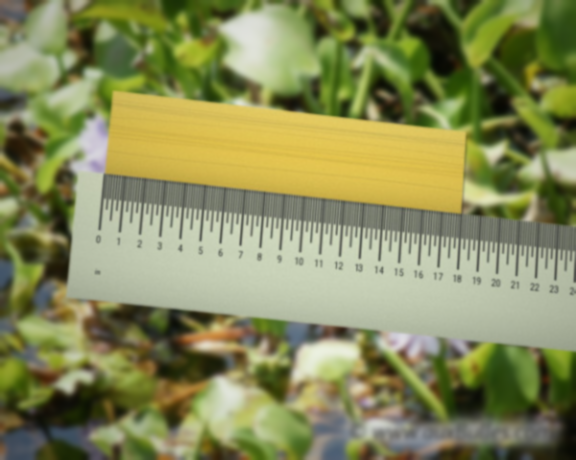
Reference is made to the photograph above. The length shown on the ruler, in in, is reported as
18 in
